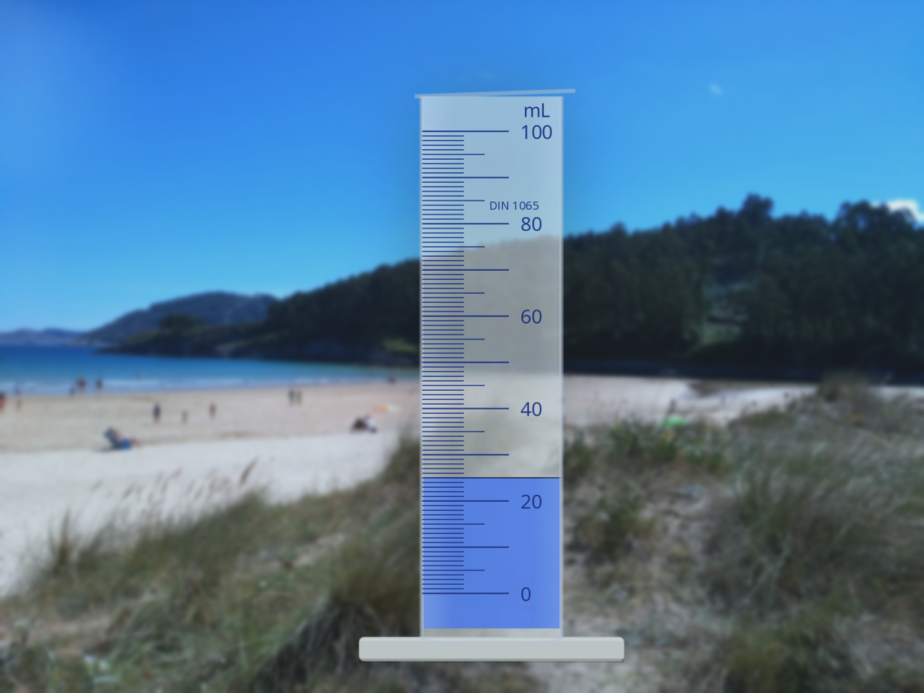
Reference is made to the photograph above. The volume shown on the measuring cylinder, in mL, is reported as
25 mL
